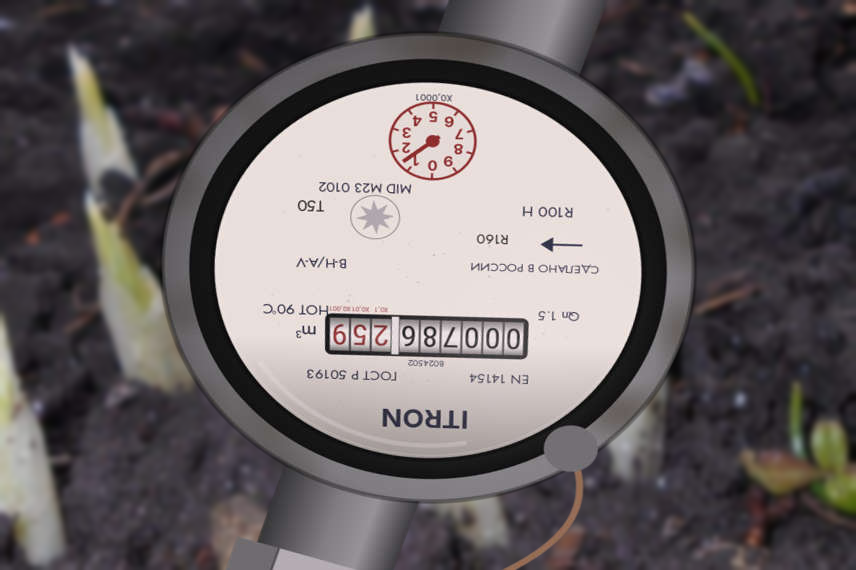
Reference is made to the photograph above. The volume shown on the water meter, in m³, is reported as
786.2591 m³
